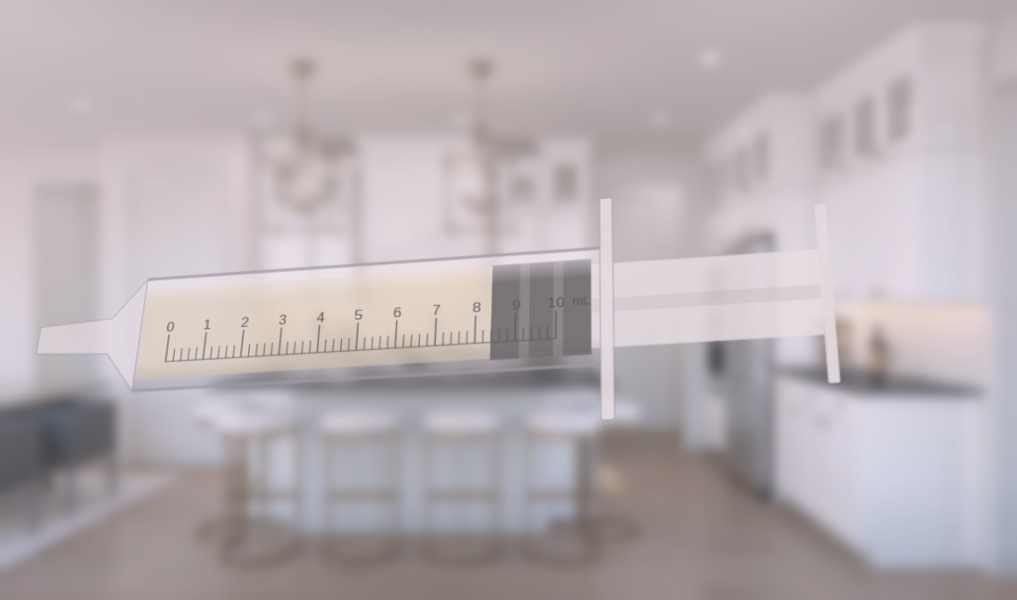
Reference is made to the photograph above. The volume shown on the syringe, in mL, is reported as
8.4 mL
